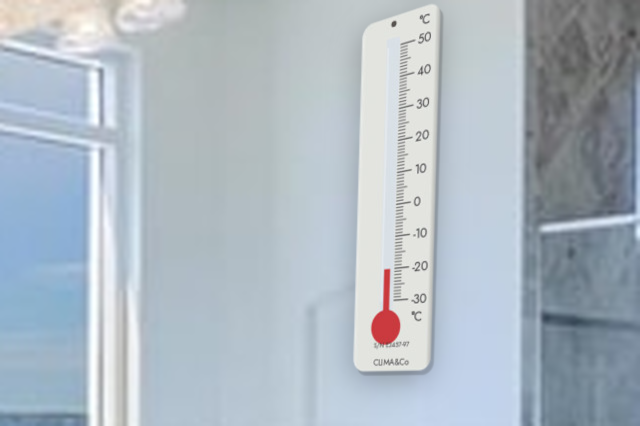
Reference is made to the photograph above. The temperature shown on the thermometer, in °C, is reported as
-20 °C
